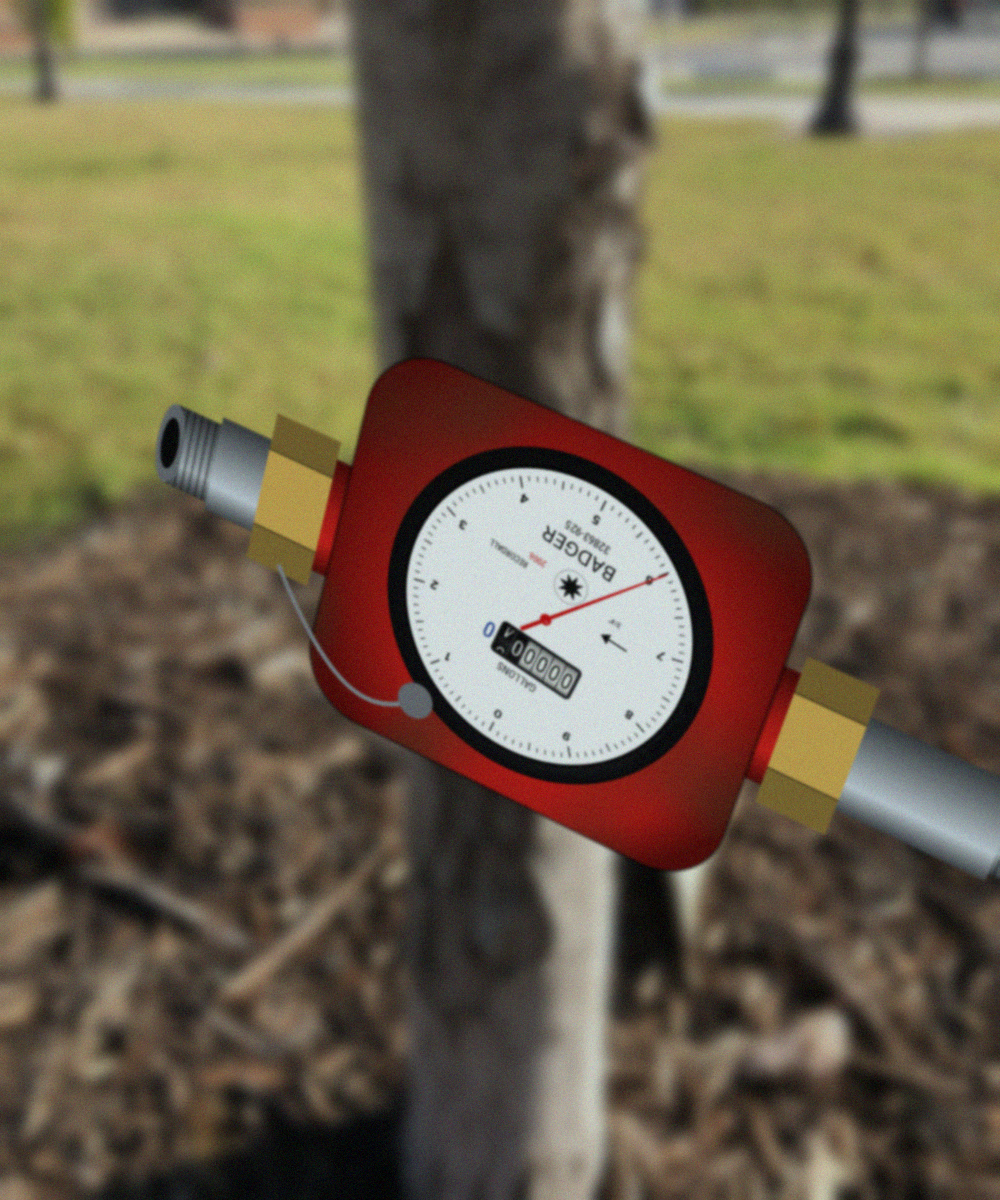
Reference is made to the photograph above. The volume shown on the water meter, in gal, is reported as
36.0 gal
